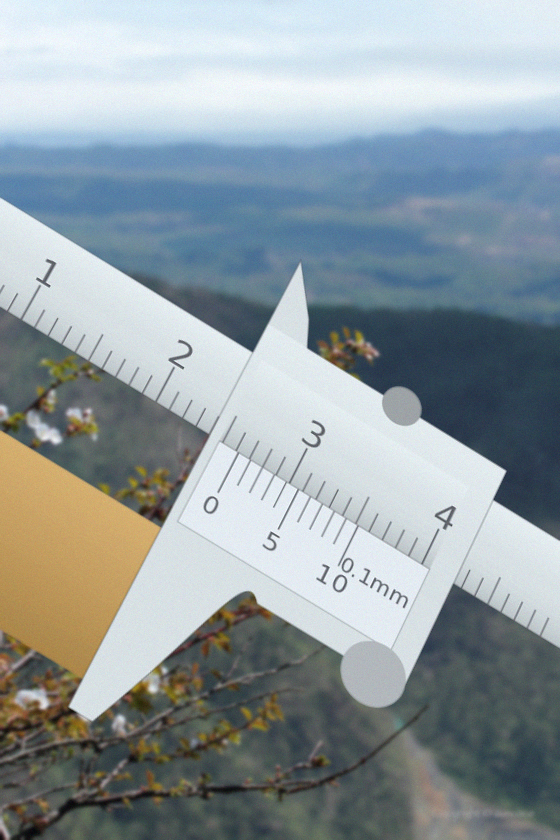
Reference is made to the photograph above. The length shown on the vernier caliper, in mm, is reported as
26.2 mm
